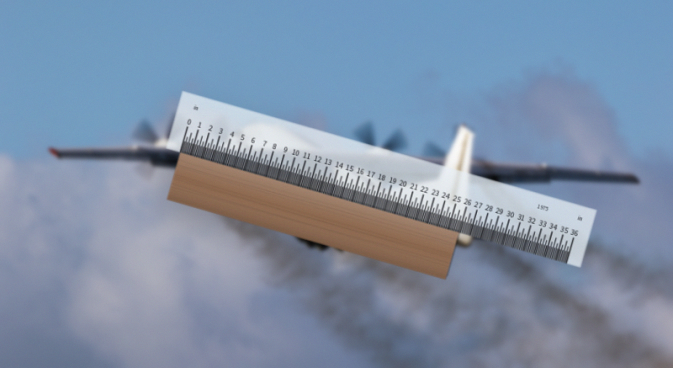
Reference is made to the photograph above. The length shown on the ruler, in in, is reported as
26 in
